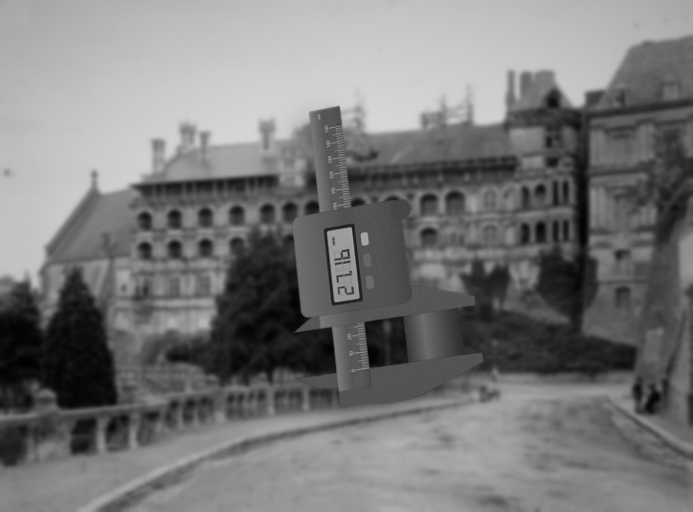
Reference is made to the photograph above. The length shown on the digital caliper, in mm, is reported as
27.16 mm
